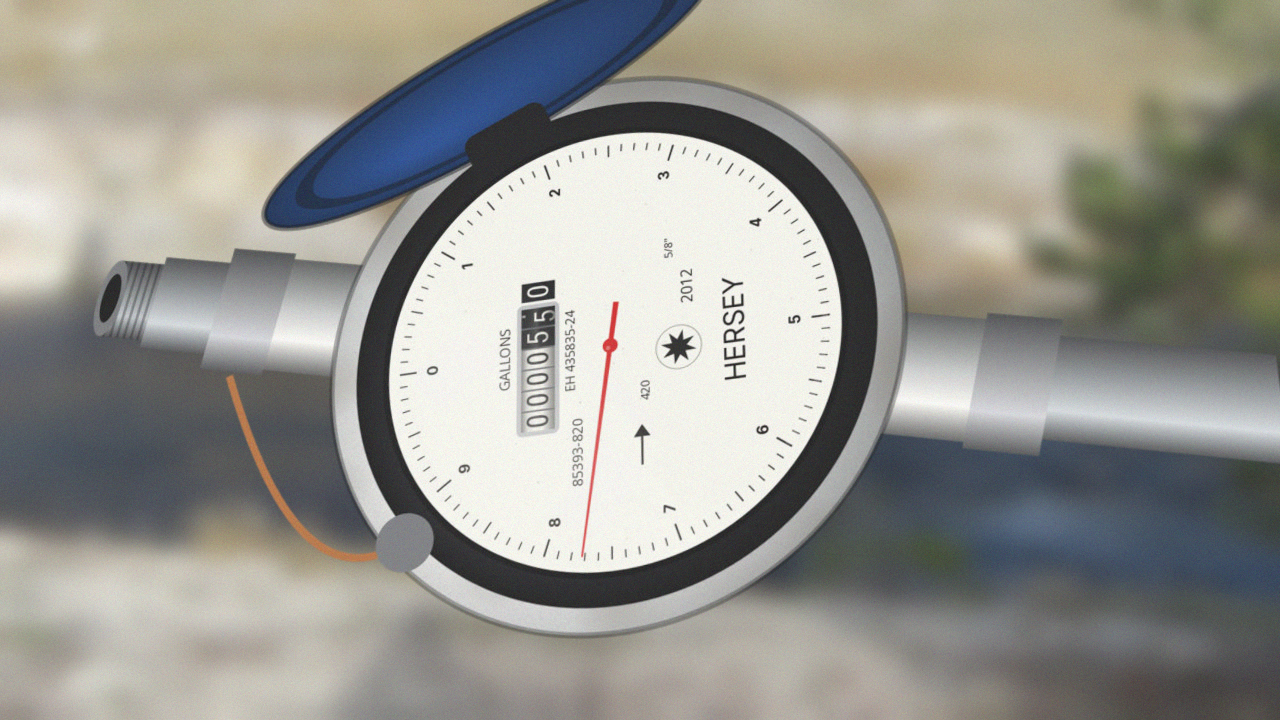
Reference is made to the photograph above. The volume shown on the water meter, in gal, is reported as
547.7 gal
